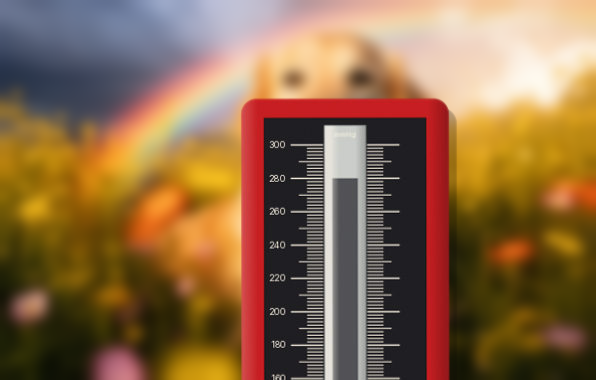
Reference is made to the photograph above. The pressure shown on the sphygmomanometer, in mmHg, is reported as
280 mmHg
